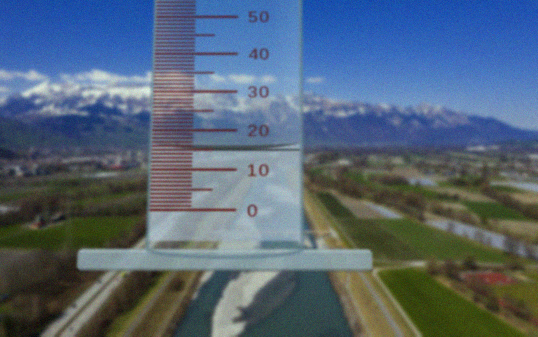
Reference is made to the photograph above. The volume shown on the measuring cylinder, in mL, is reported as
15 mL
